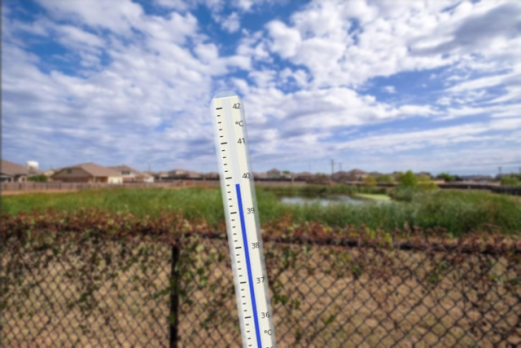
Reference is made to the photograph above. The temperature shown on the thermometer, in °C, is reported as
39.8 °C
